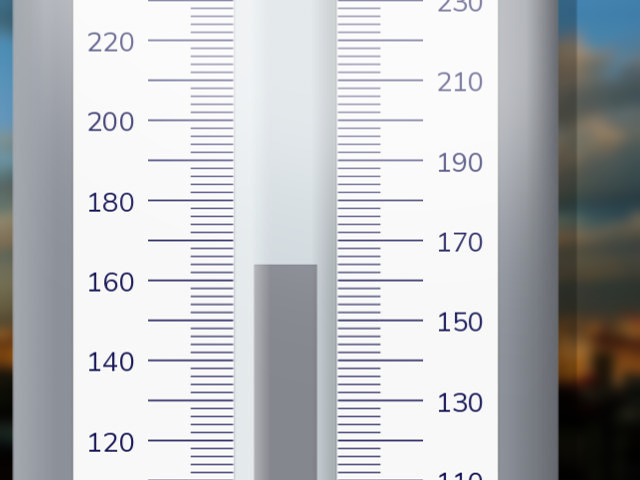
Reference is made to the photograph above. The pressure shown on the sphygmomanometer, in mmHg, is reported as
164 mmHg
